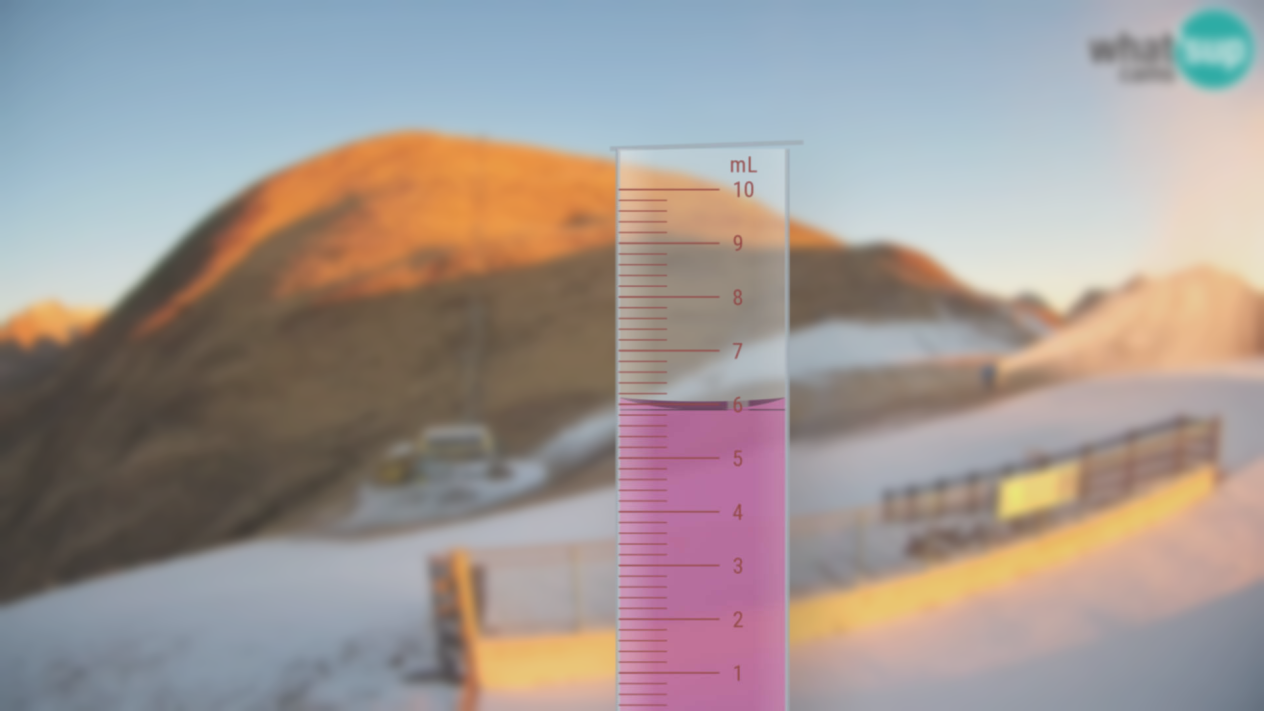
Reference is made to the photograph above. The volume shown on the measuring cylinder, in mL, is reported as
5.9 mL
